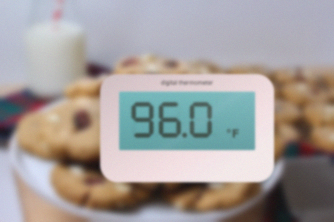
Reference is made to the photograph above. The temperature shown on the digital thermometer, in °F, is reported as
96.0 °F
